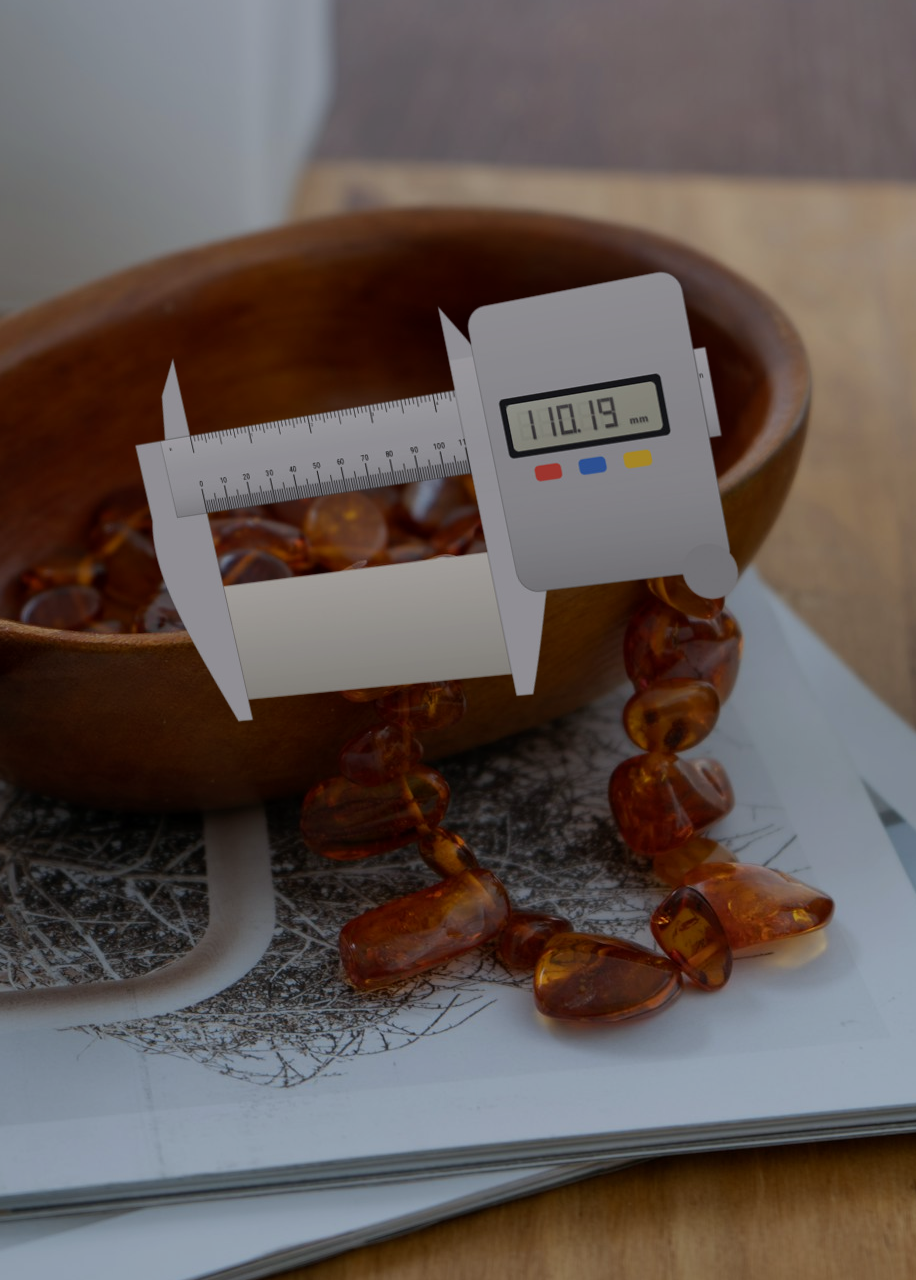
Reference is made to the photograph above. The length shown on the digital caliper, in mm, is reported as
110.19 mm
